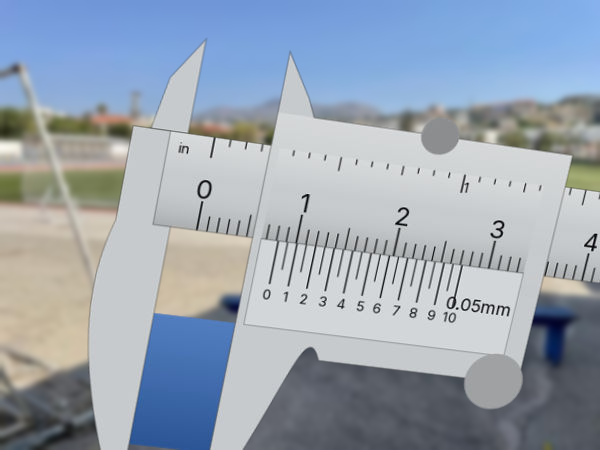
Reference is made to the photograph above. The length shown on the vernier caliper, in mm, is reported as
8.2 mm
